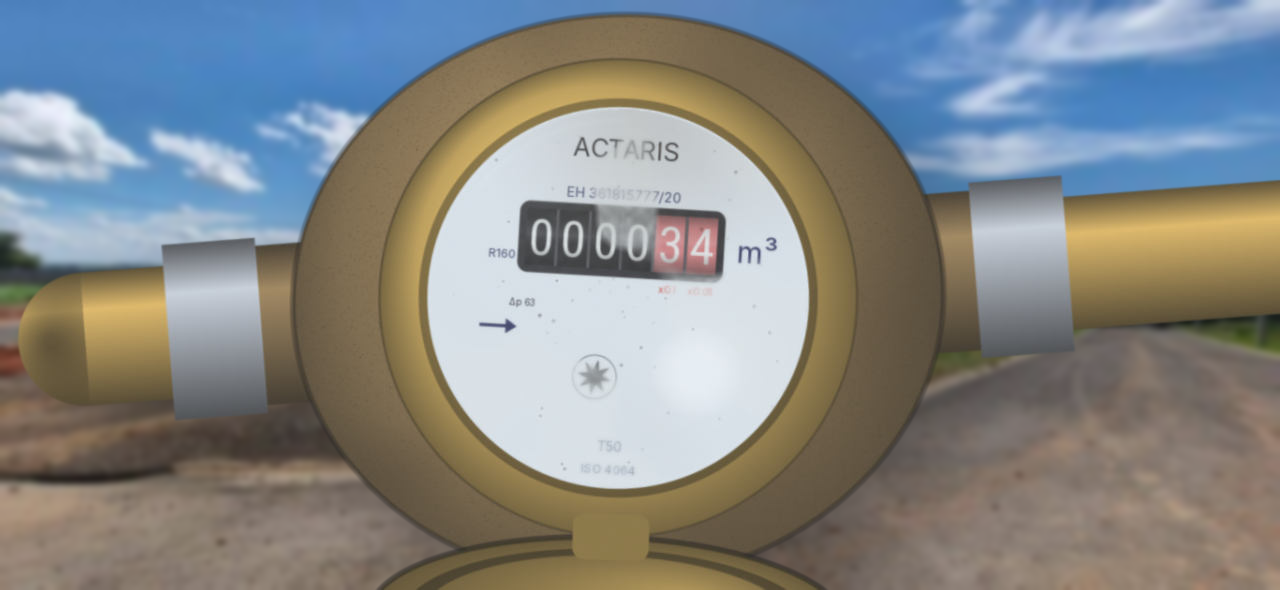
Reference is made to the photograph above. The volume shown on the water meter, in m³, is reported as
0.34 m³
